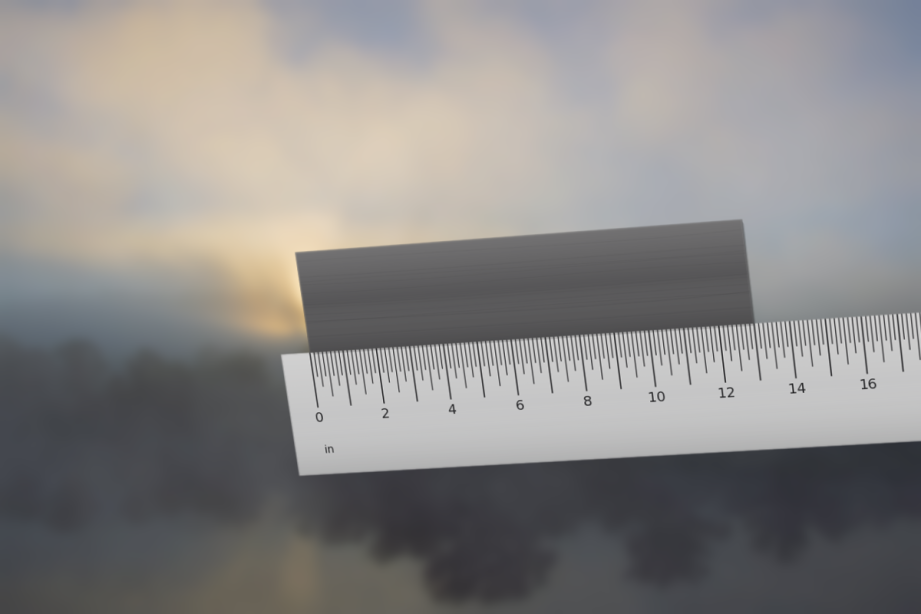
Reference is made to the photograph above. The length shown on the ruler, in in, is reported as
13 in
